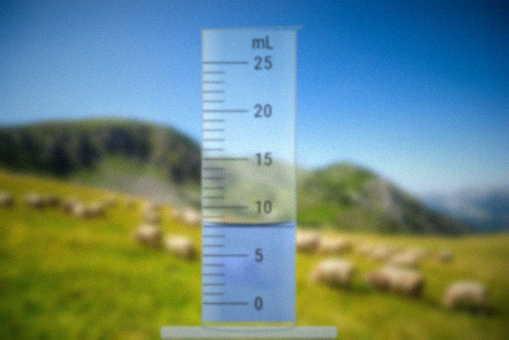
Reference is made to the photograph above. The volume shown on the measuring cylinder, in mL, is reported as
8 mL
